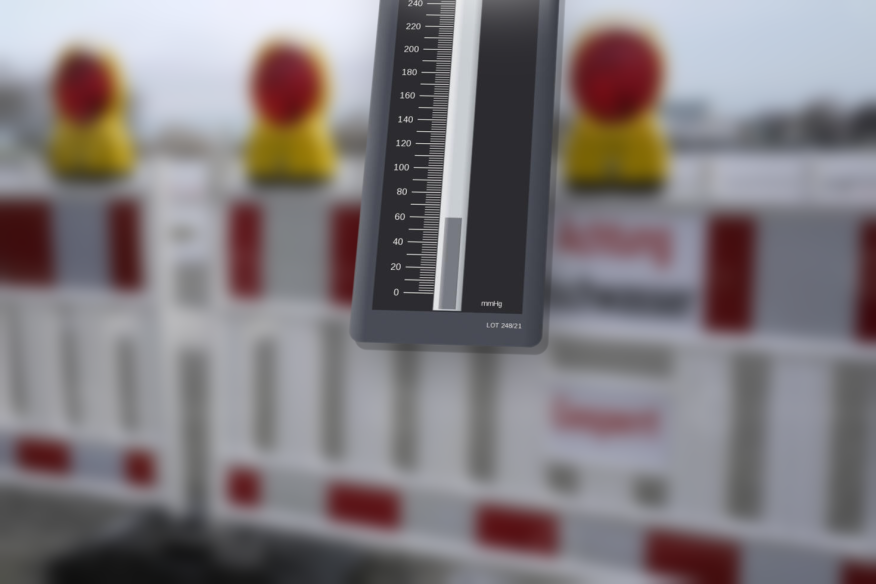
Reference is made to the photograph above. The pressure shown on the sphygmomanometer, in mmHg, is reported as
60 mmHg
